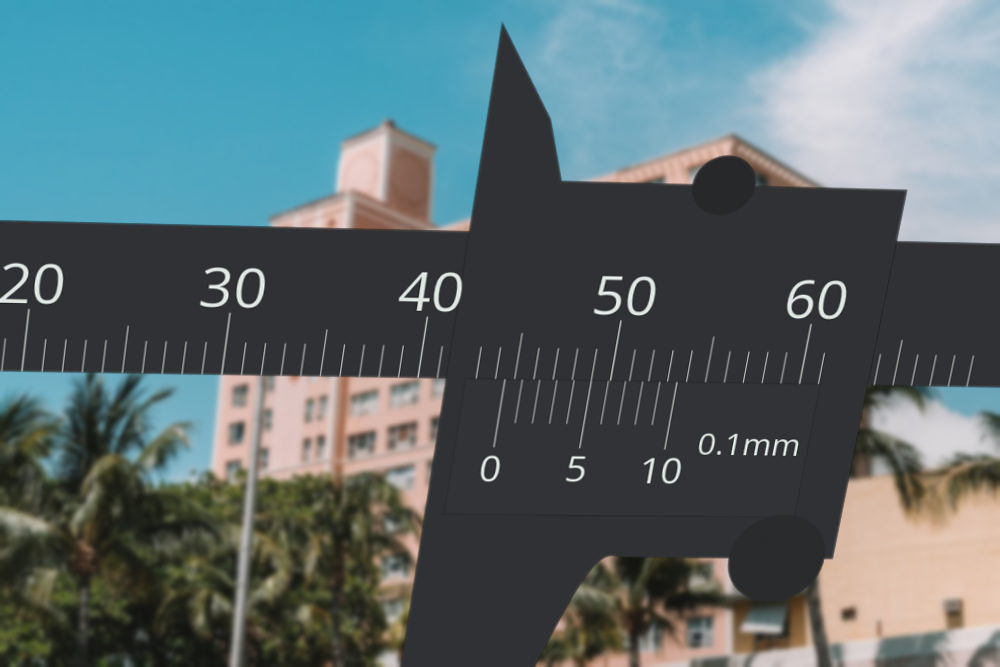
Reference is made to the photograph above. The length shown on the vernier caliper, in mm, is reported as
44.5 mm
